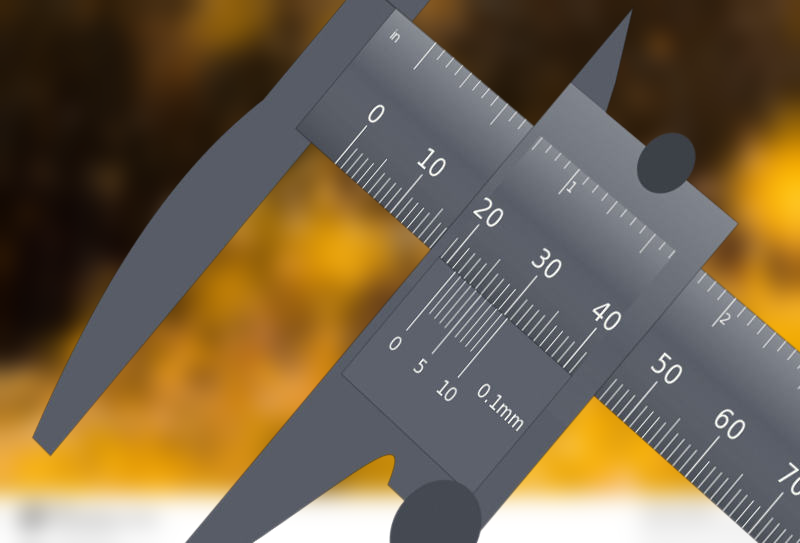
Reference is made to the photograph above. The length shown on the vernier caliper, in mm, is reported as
21.6 mm
